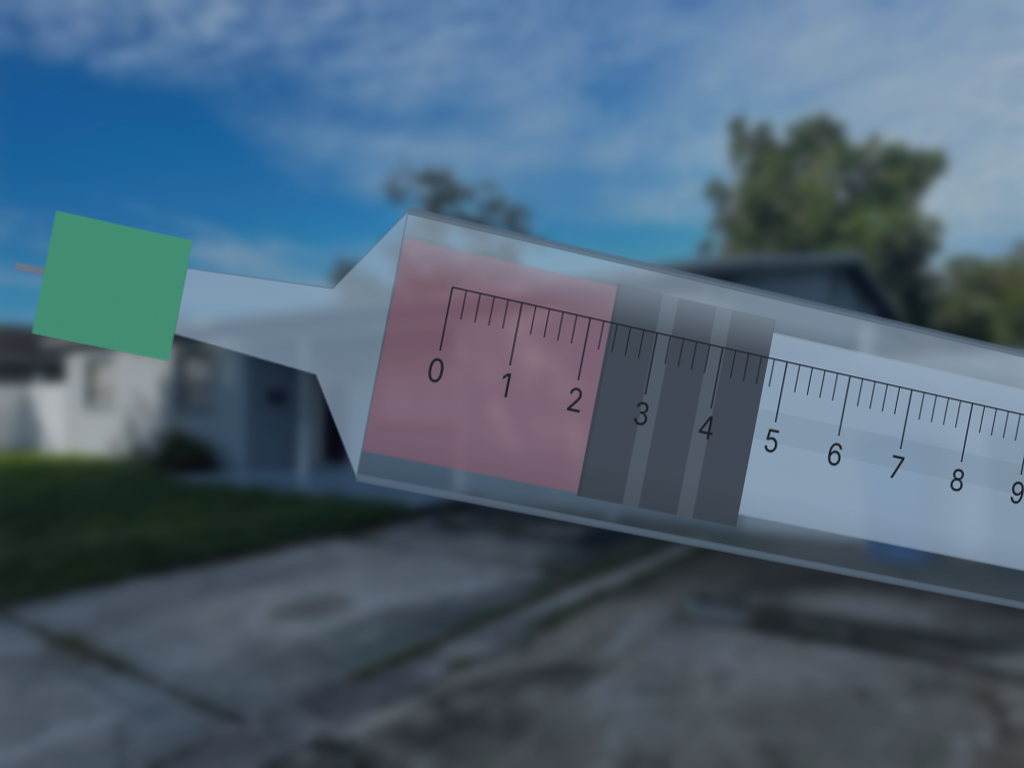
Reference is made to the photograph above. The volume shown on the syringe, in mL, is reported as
2.3 mL
